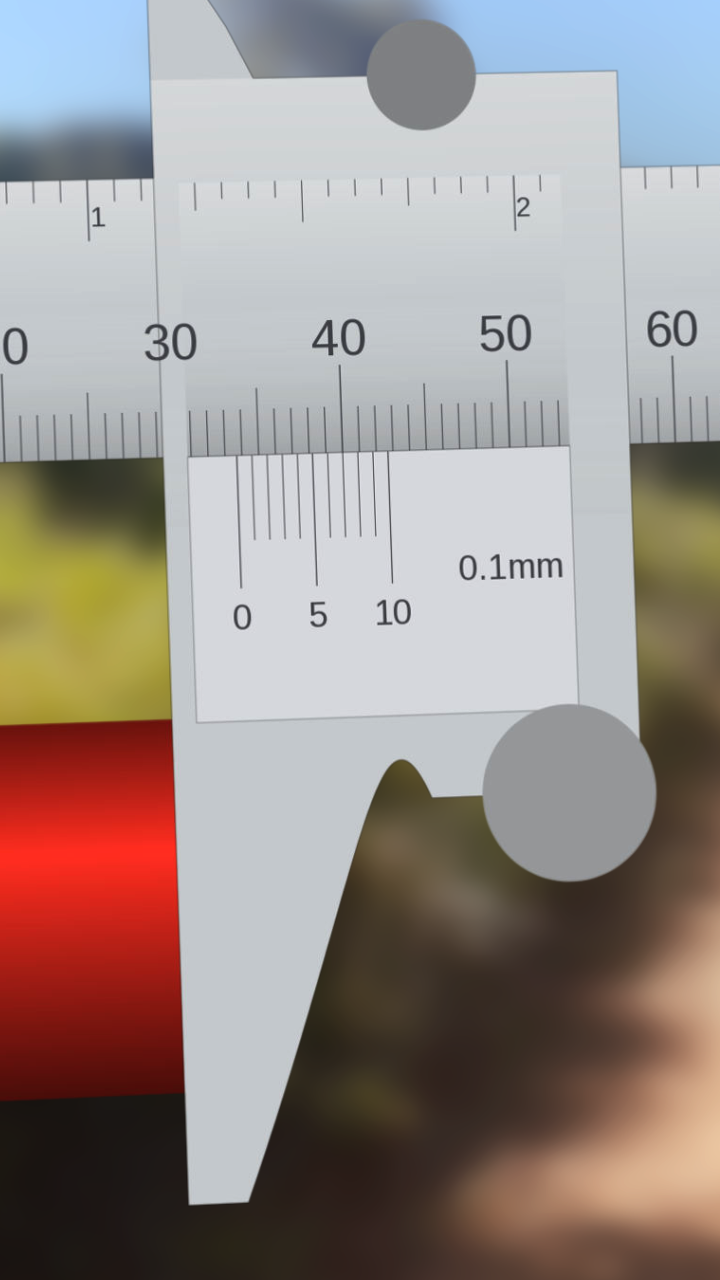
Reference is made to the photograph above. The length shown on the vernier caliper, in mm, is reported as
33.7 mm
